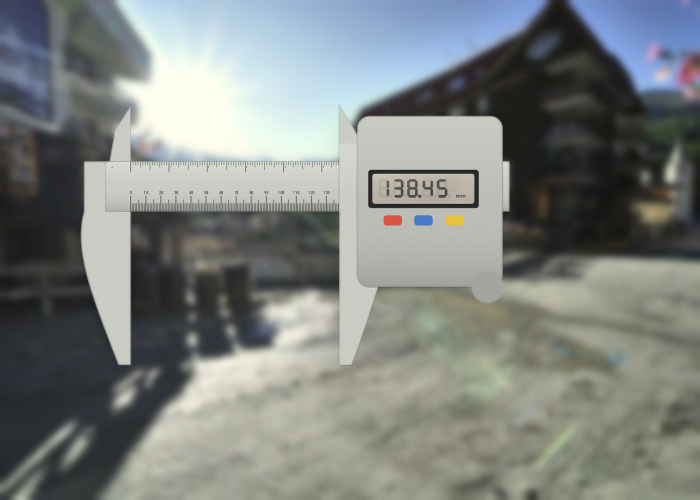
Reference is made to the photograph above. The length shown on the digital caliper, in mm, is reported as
138.45 mm
